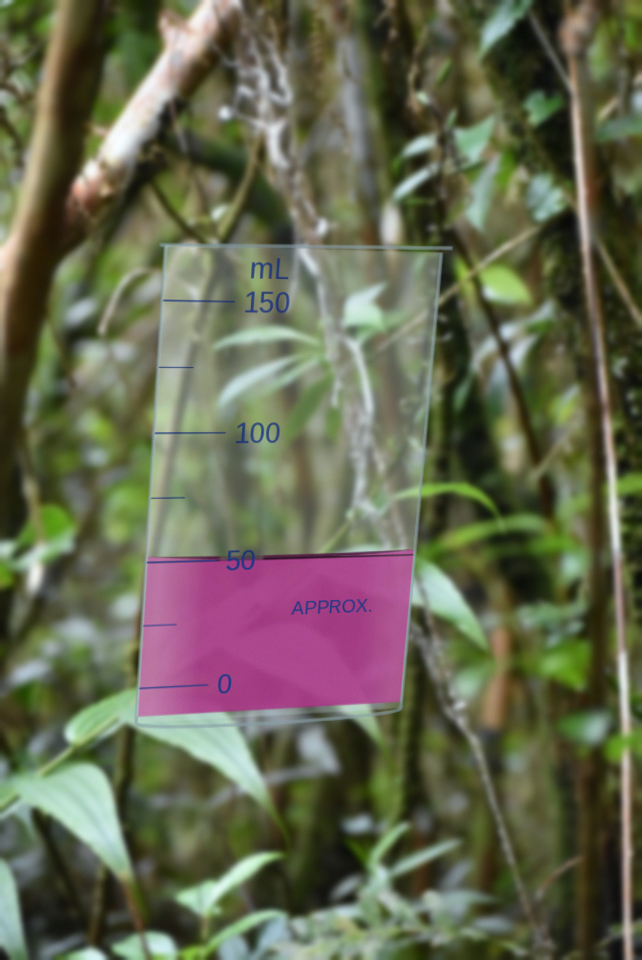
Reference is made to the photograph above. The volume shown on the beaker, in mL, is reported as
50 mL
